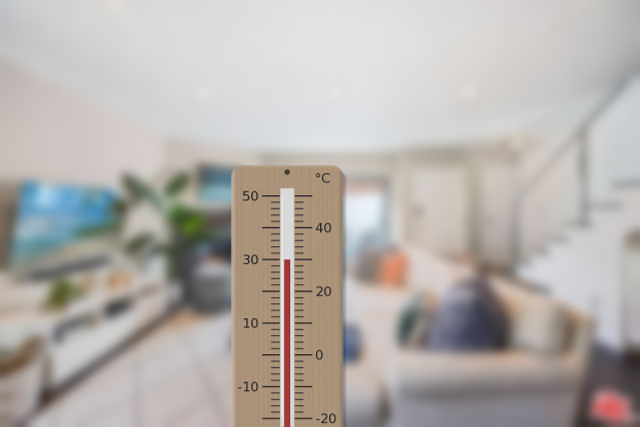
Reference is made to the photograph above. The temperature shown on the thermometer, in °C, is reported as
30 °C
